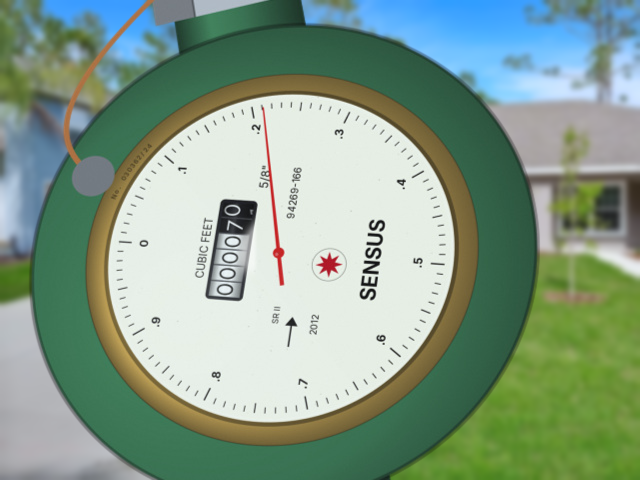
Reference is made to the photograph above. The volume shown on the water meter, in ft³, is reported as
70.21 ft³
